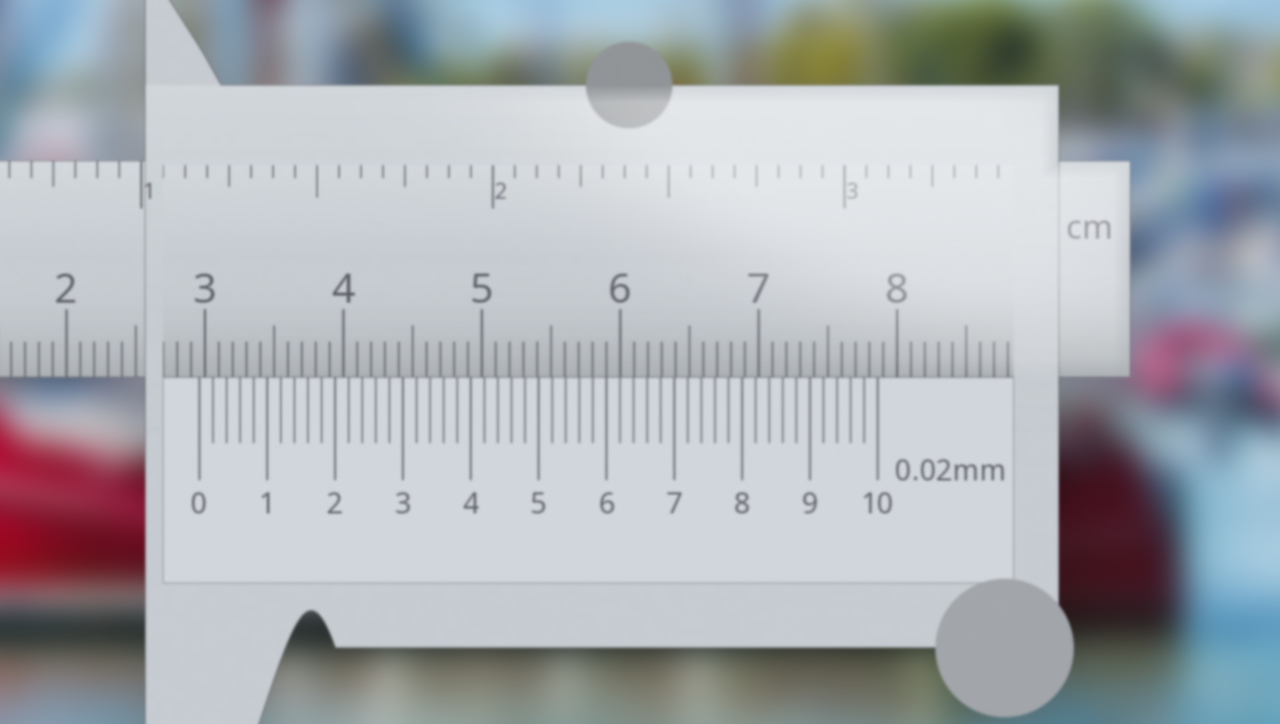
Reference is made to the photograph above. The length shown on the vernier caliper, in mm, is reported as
29.6 mm
